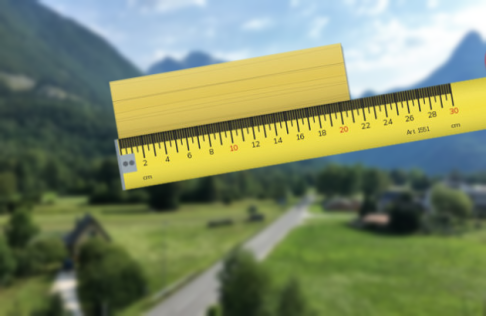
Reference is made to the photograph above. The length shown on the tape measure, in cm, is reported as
21 cm
